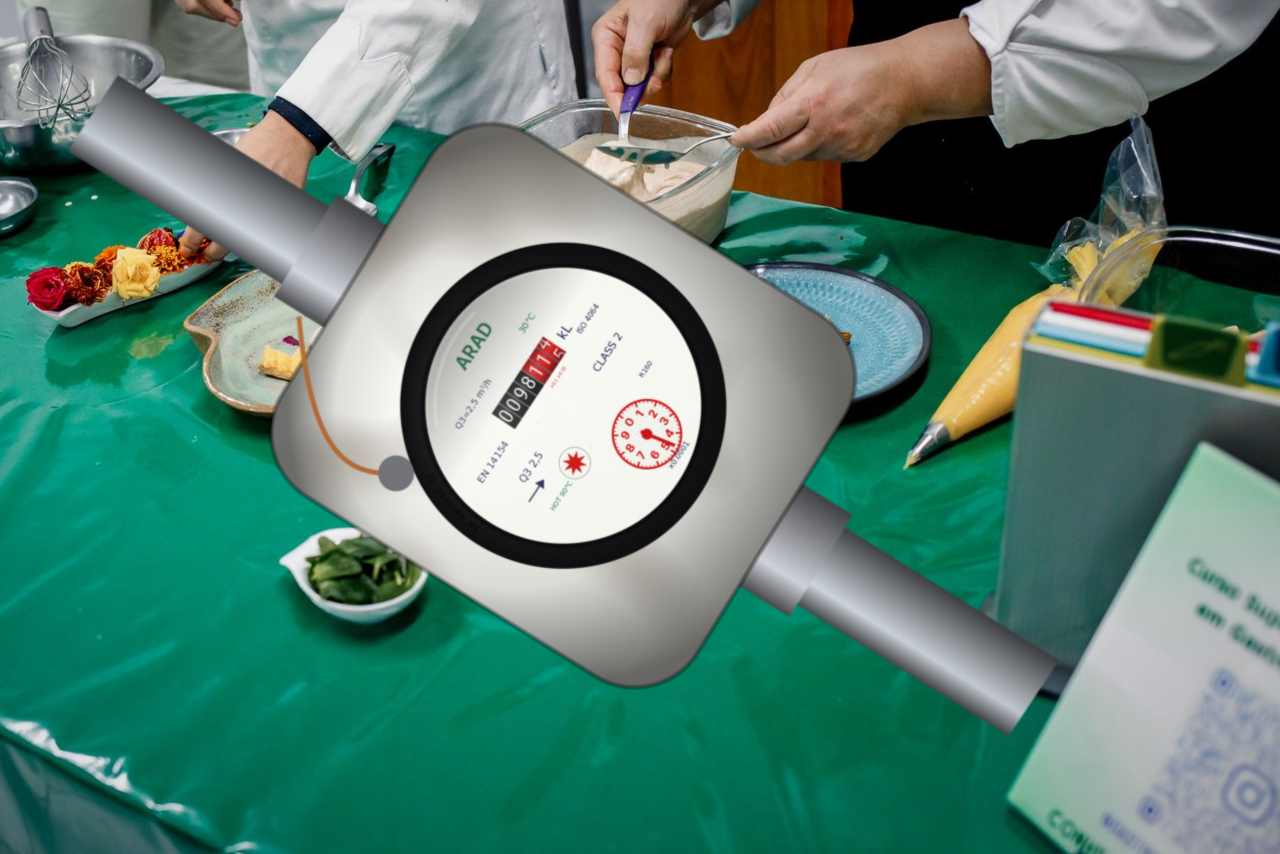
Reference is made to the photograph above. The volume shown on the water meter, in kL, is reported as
98.1144 kL
